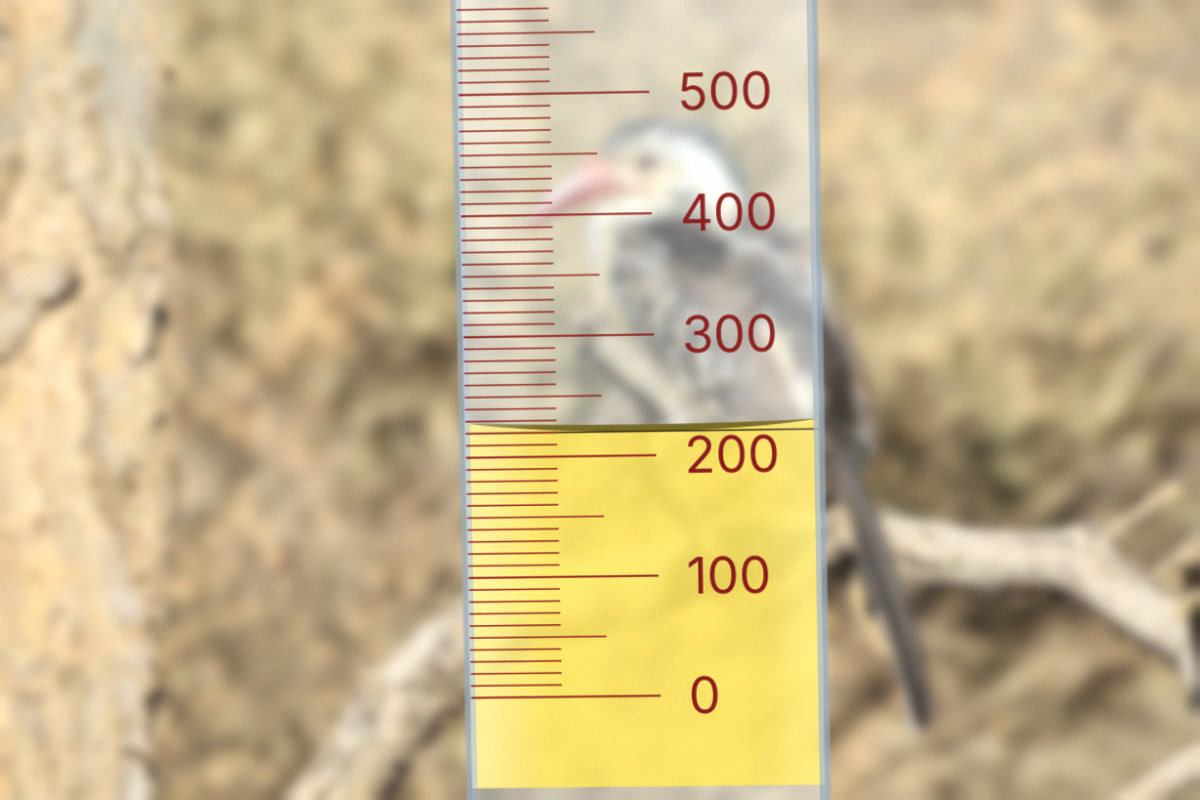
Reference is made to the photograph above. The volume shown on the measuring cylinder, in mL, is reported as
220 mL
